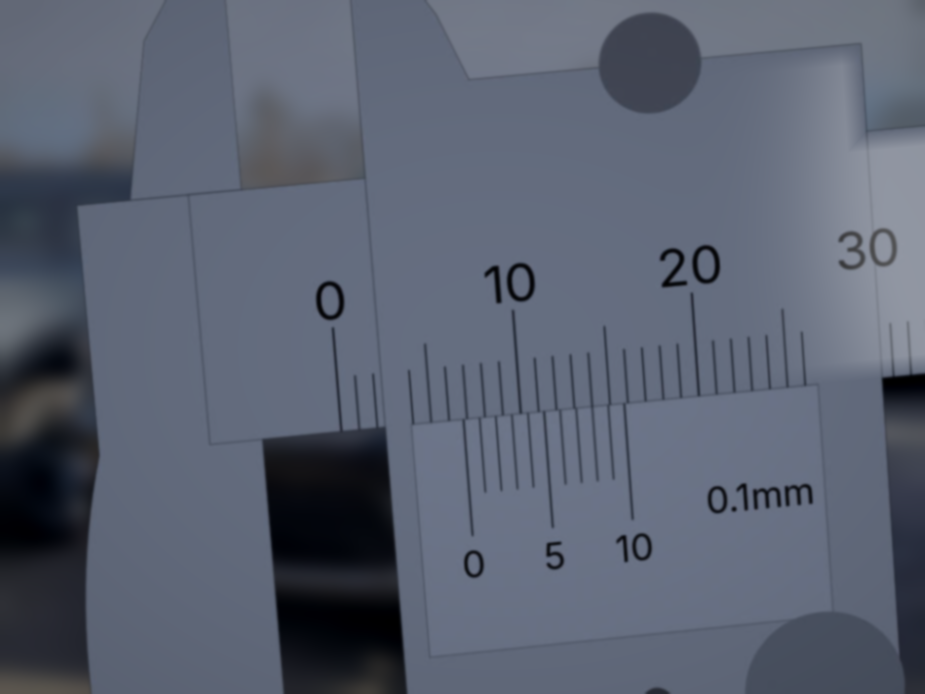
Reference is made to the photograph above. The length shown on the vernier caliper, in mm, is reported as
6.8 mm
